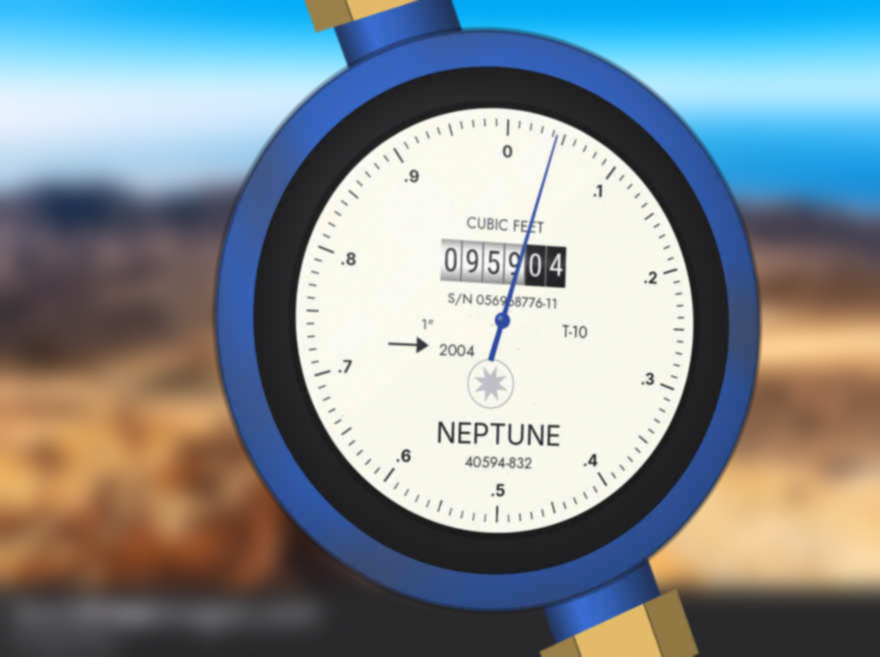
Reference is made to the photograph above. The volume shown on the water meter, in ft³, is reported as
95904.04 ft³
